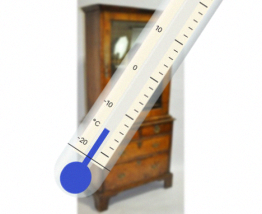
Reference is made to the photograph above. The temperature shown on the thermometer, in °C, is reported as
-15 °C
